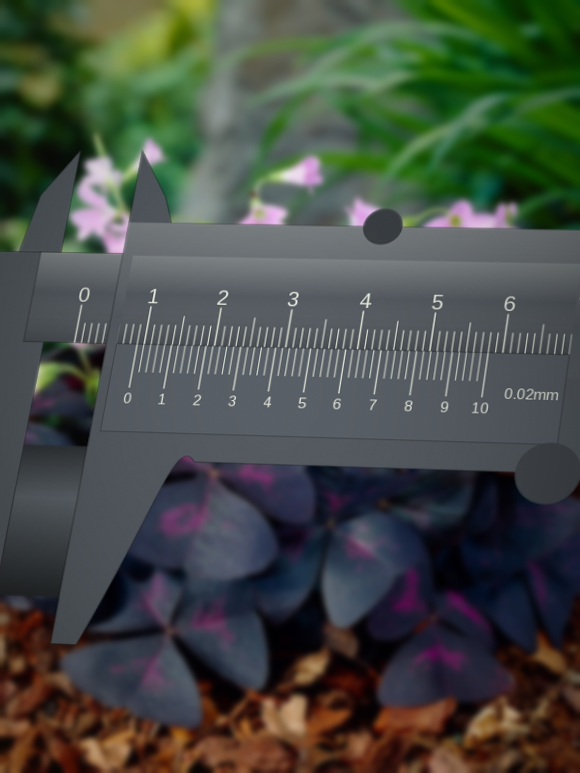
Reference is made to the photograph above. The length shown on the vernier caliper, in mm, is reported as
9.0 mm
